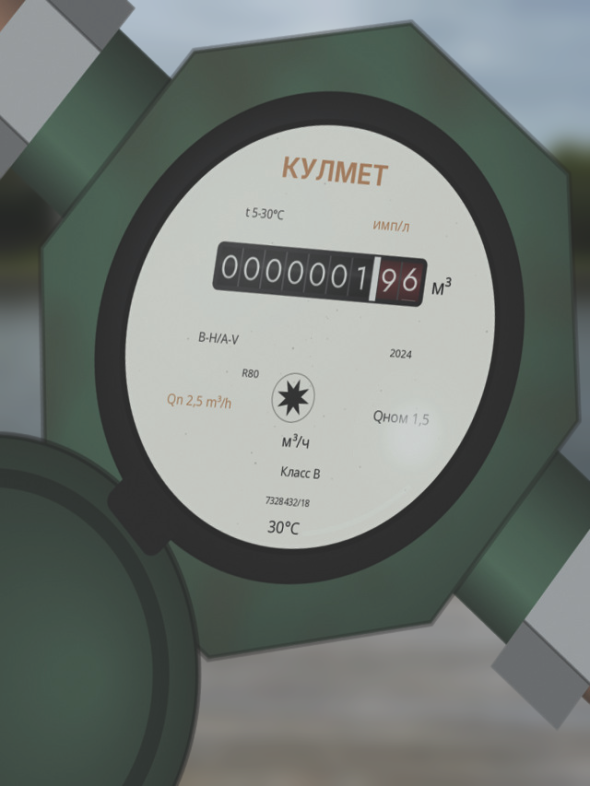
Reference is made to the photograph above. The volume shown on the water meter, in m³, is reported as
1.96 m³
